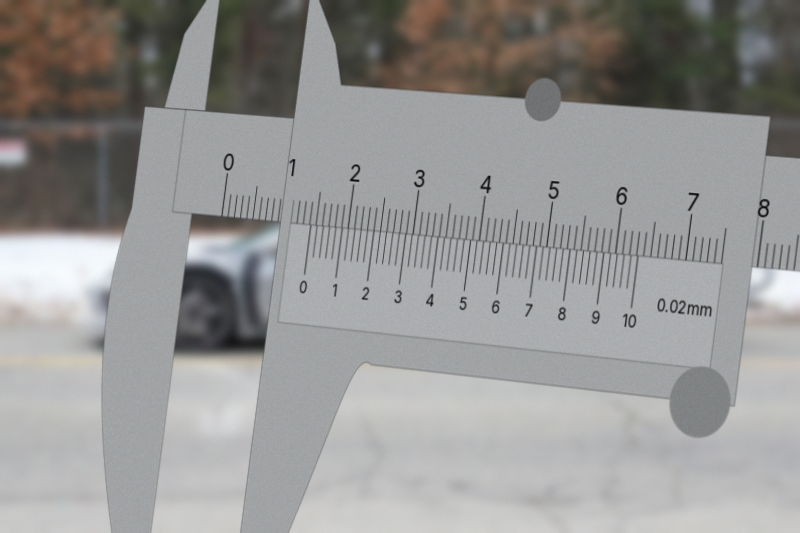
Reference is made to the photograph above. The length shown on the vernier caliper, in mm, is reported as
14.2 mm
